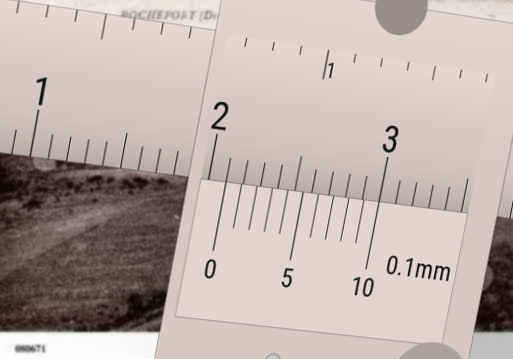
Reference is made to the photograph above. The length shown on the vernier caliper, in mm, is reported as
21.0 mm
